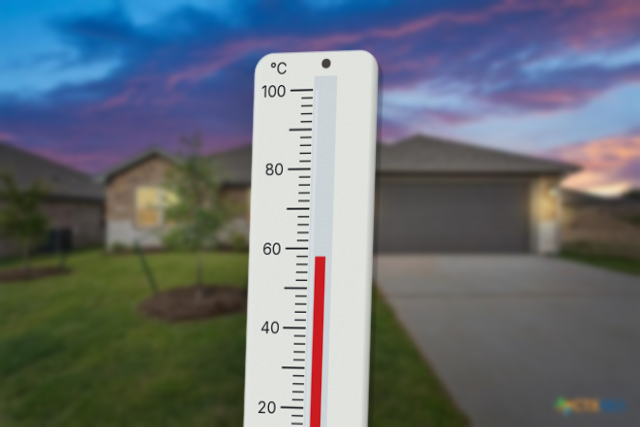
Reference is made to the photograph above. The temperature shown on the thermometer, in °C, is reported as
58 °C
